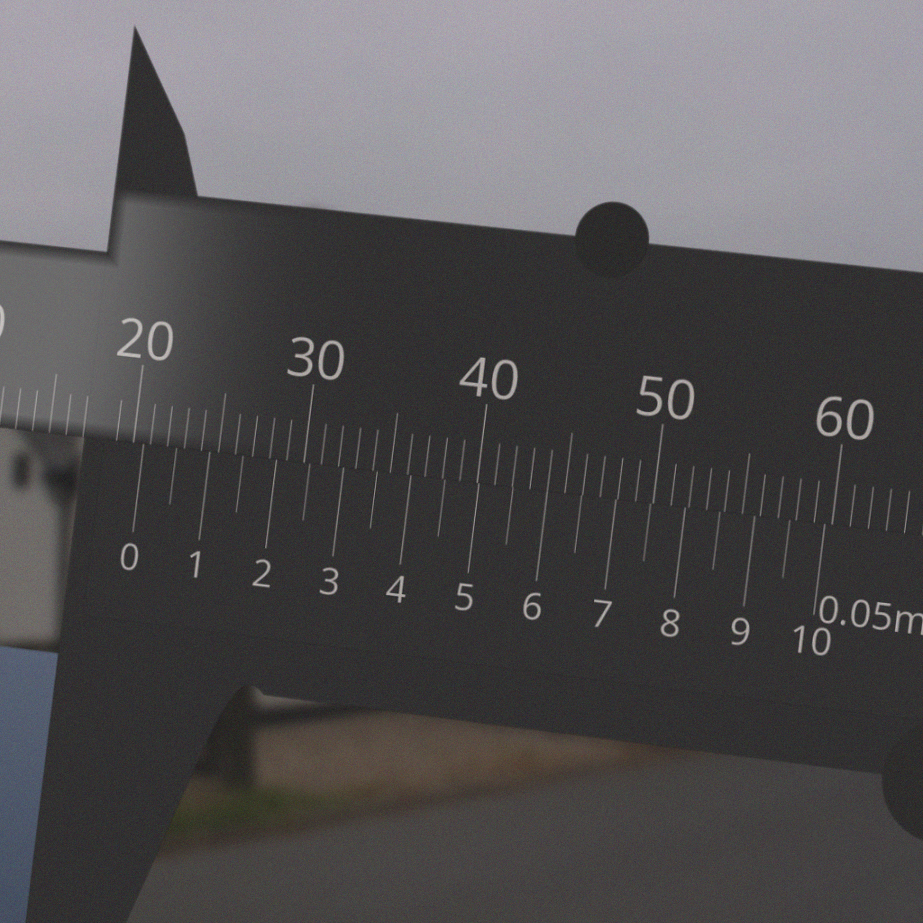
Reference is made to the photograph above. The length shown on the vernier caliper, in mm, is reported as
20.6 mm
